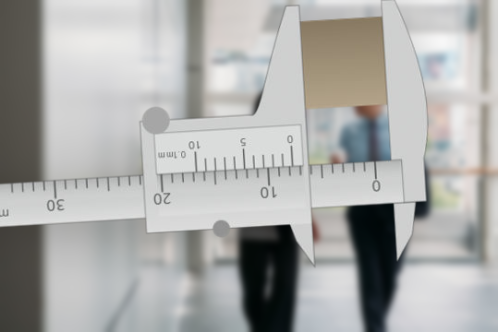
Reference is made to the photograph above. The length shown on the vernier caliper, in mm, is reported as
7.7 mm
